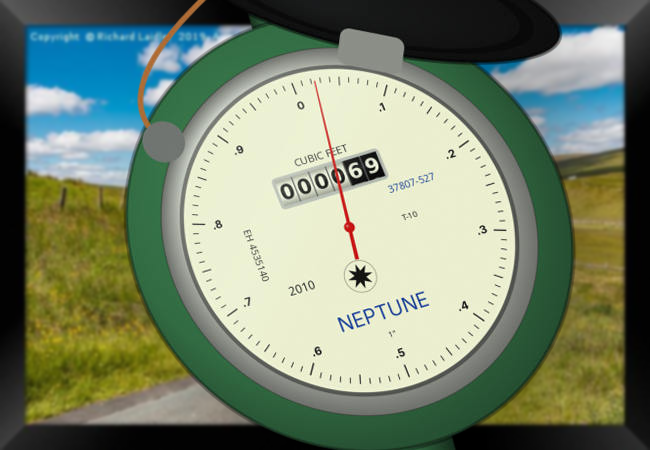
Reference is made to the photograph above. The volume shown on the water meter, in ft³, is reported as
69.02 ft³
